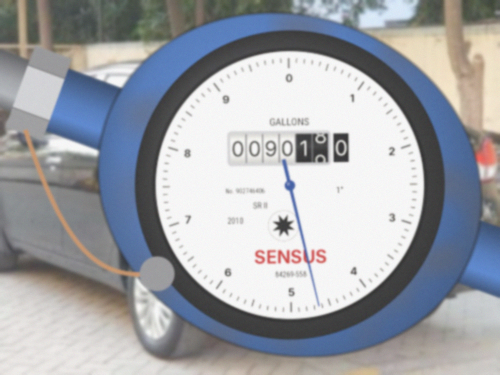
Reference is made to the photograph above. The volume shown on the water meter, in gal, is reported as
90184.6 gal
